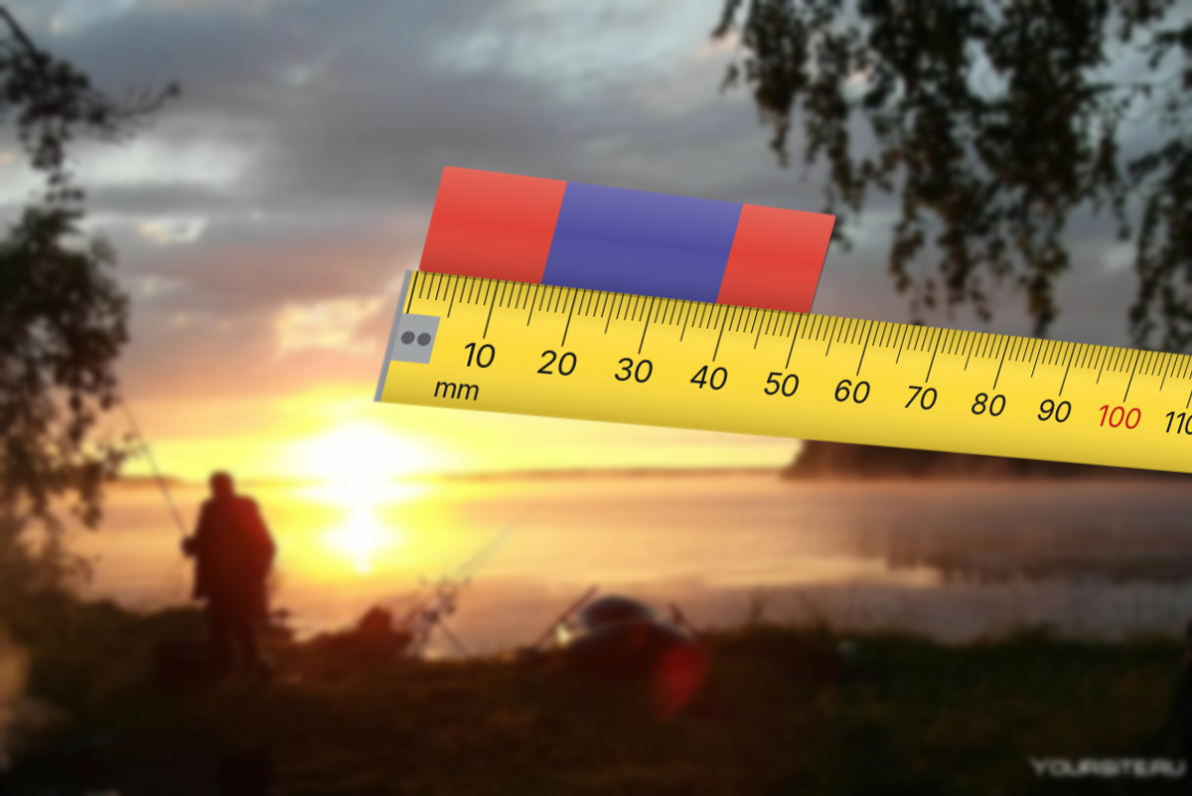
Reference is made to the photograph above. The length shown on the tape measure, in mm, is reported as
51 mm
